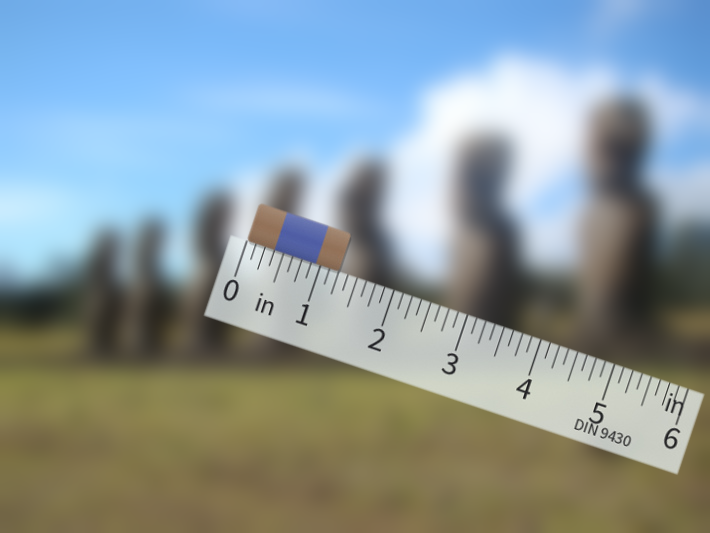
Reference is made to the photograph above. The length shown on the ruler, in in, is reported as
1.25 in
